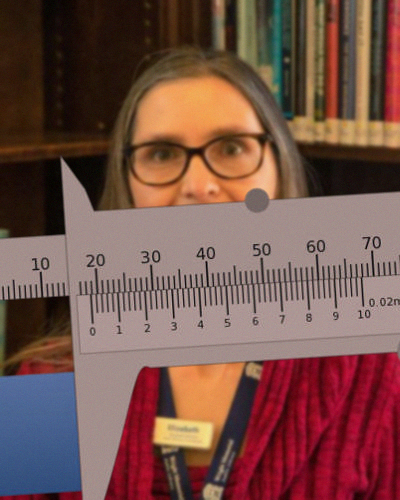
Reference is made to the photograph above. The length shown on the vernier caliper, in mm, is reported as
18.8 mm
